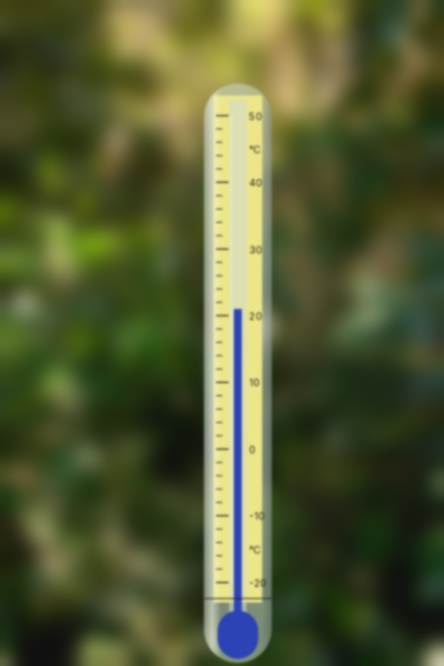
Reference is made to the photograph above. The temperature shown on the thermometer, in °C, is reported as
21 °C
